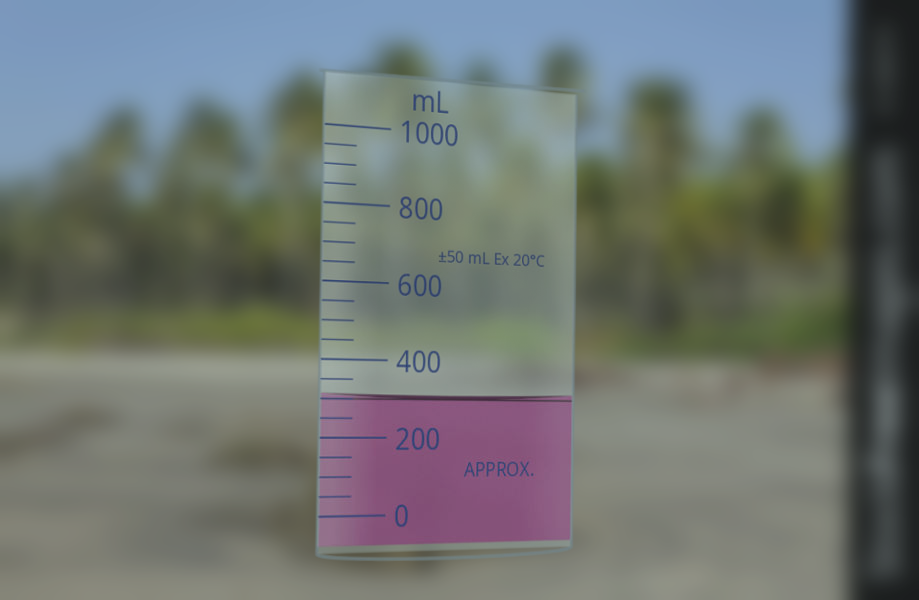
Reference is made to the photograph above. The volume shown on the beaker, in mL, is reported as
300 mL
